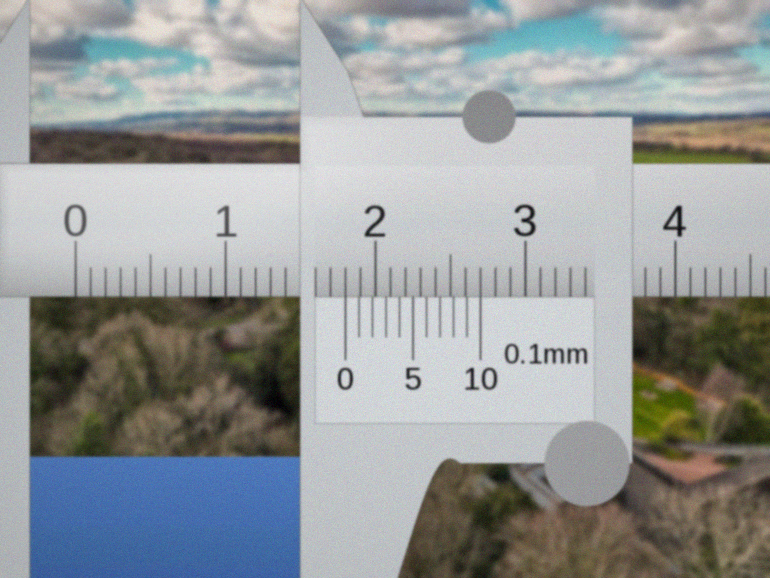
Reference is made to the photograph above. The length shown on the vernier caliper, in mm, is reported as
18.0 mm
